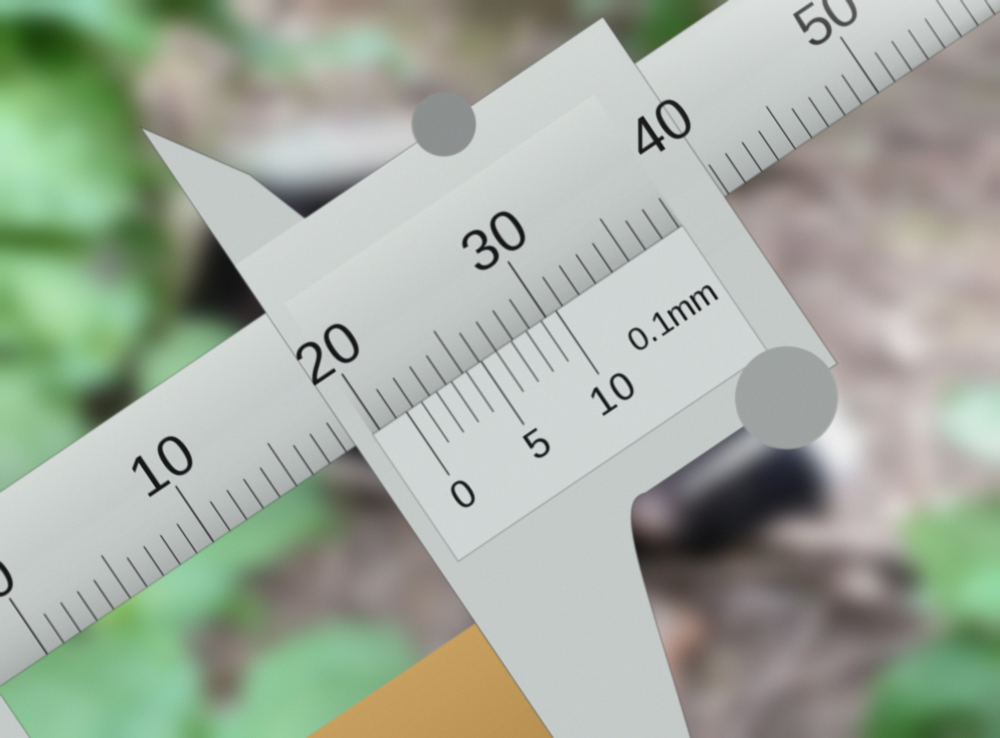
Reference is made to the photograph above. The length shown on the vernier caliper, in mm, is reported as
21.6 mm
